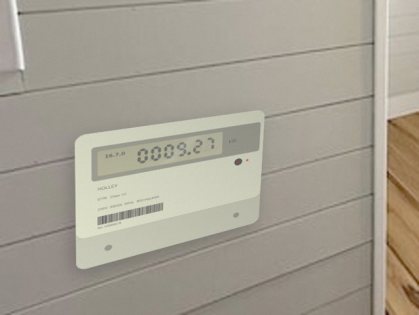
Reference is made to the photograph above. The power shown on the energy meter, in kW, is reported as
9.27 kW
